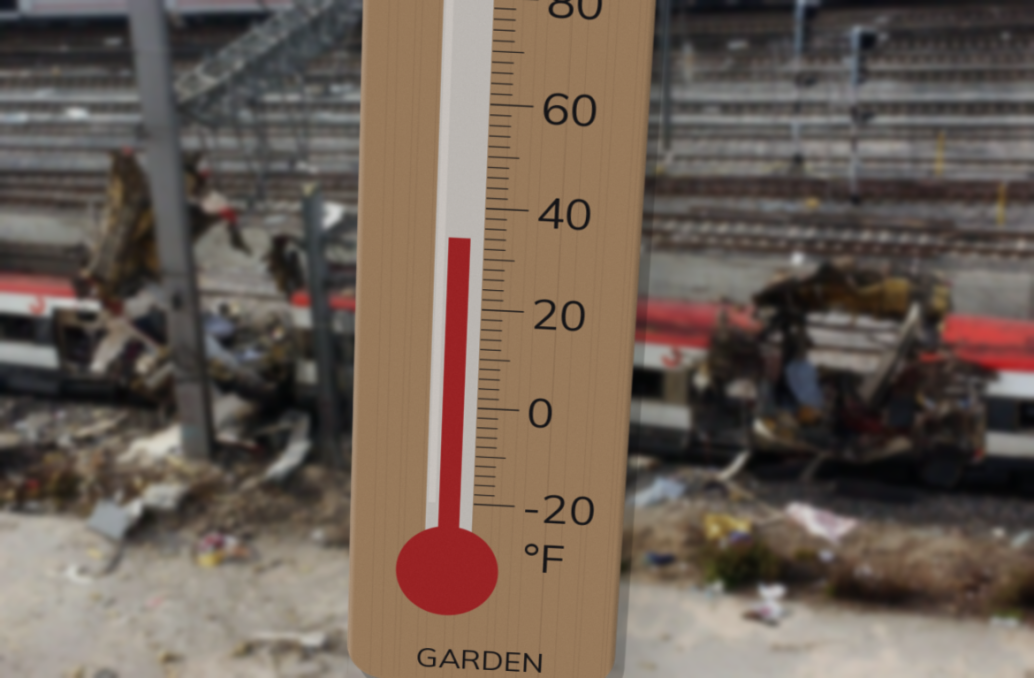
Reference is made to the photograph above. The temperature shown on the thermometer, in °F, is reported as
34 °F
